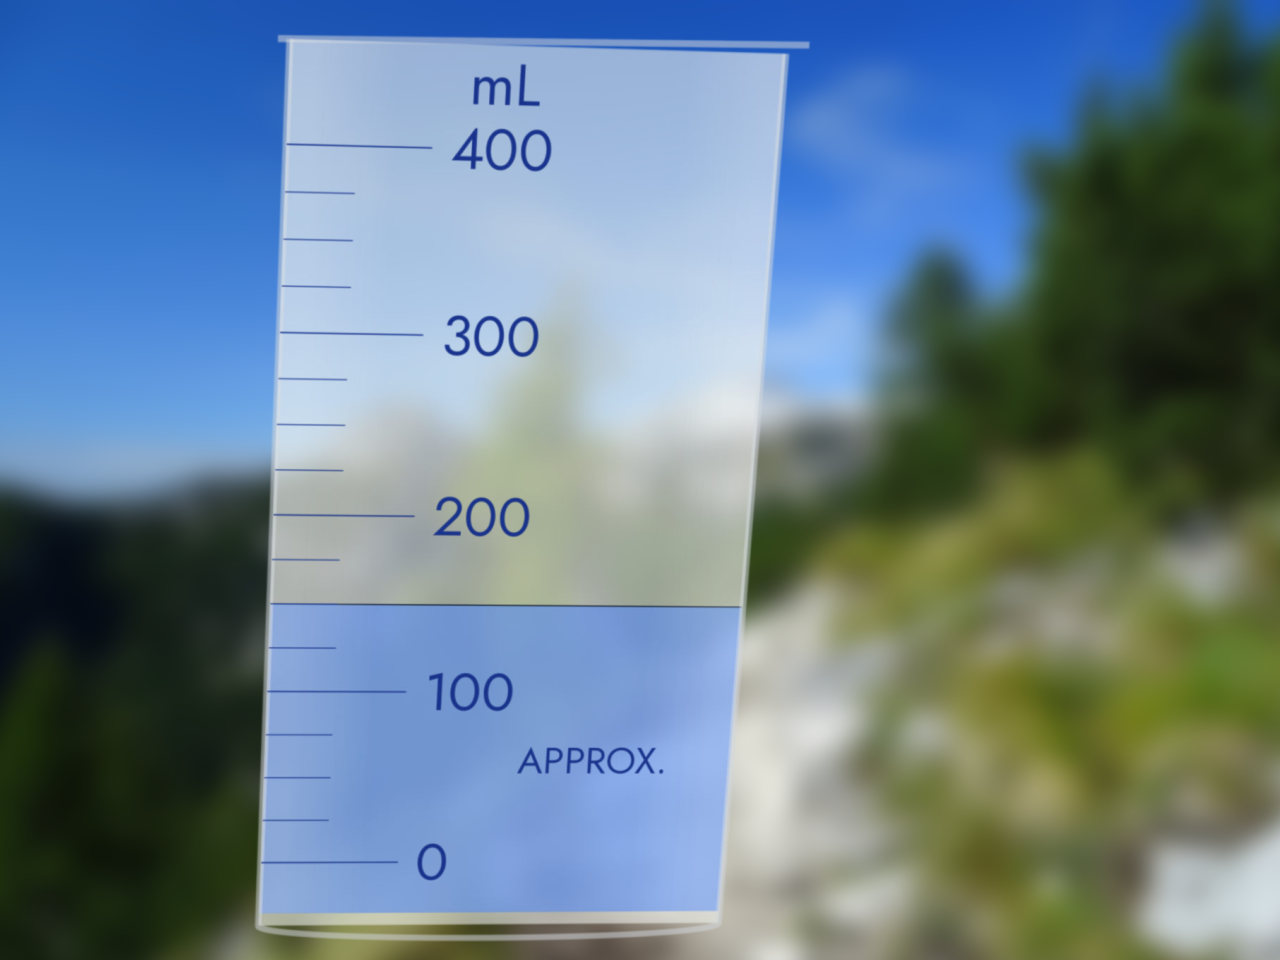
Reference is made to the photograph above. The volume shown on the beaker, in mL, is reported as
150 mL
